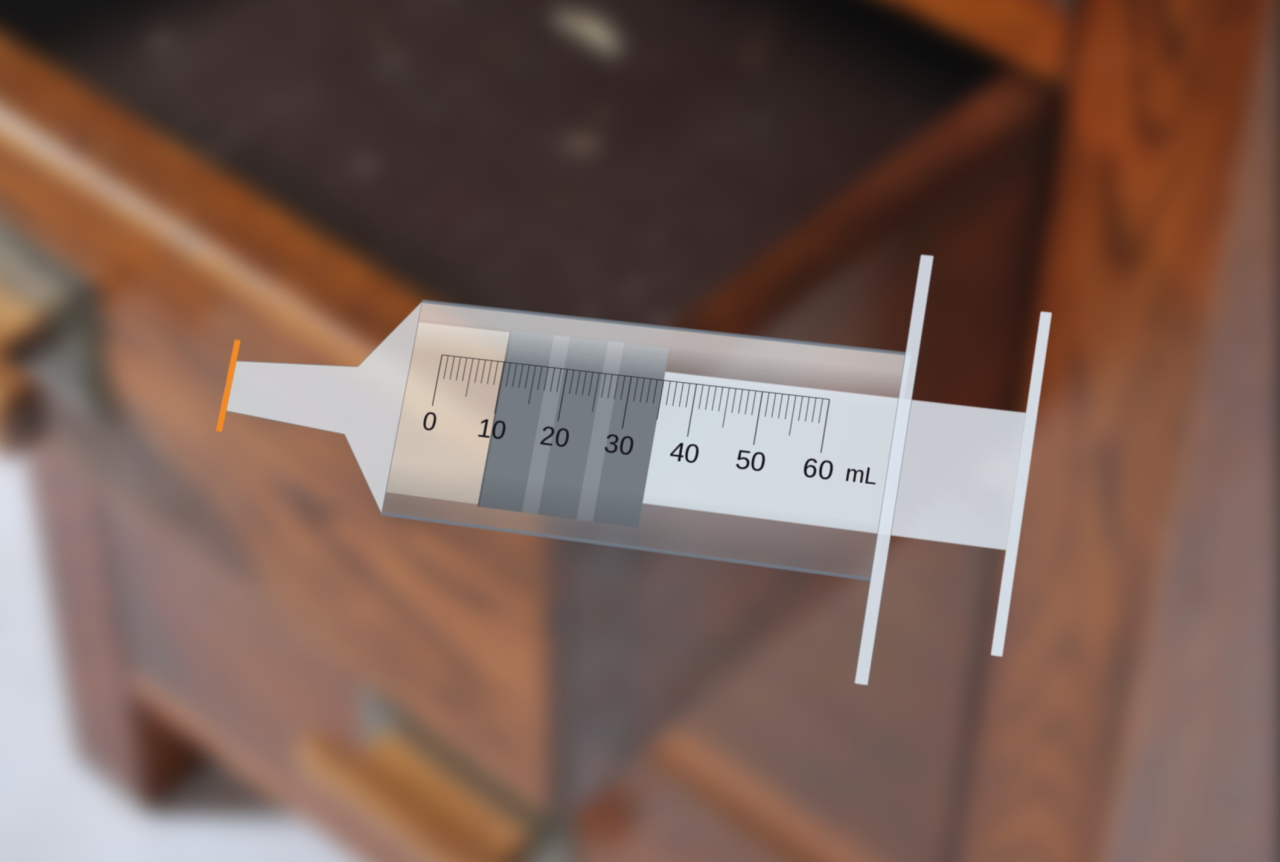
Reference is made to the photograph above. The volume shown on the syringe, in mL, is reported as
10 mL
